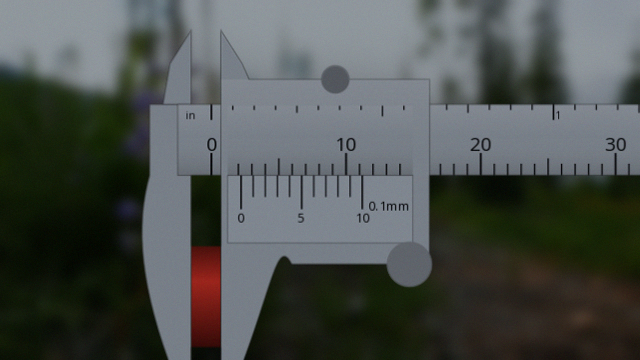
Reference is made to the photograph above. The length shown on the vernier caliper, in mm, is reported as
2.2 mm
